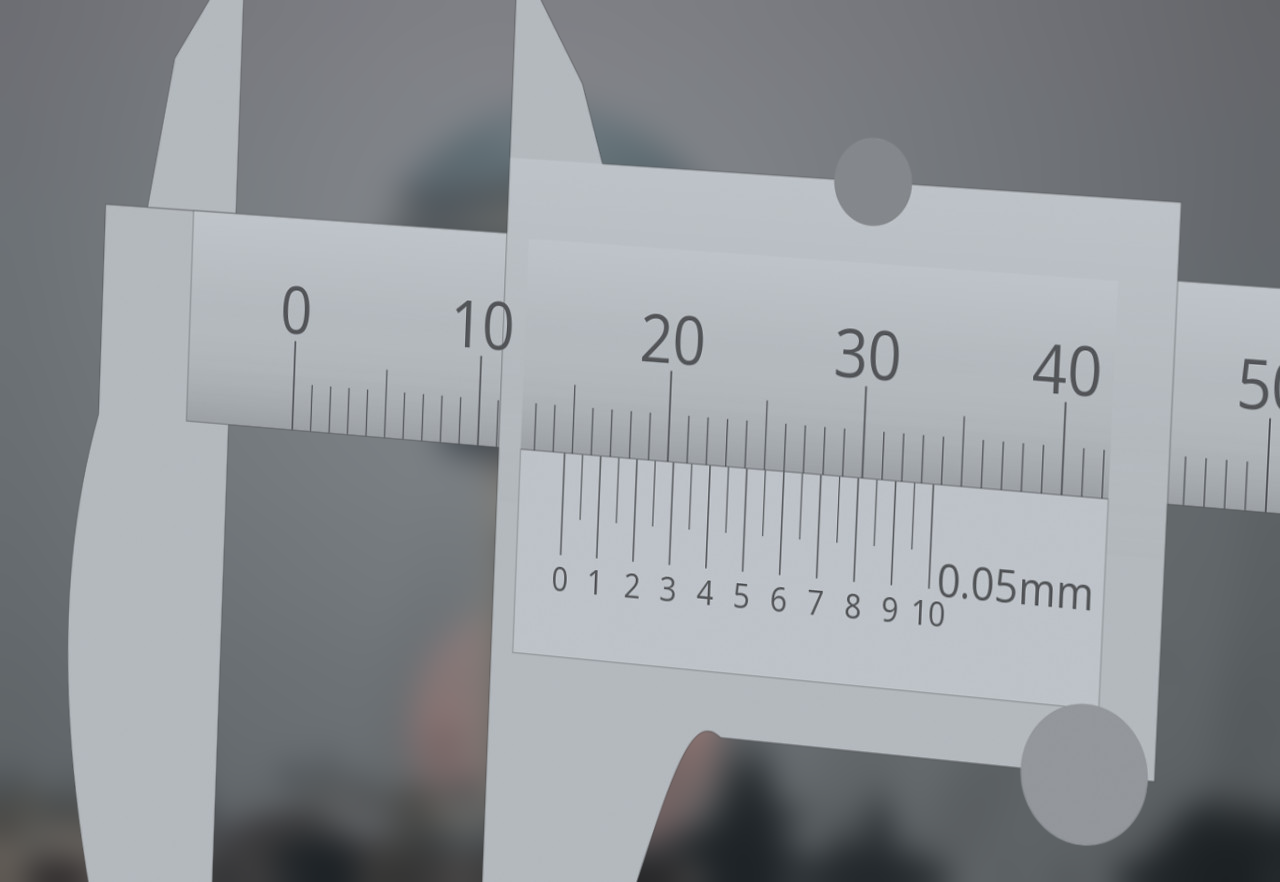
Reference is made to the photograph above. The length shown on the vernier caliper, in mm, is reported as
14.6 mm
